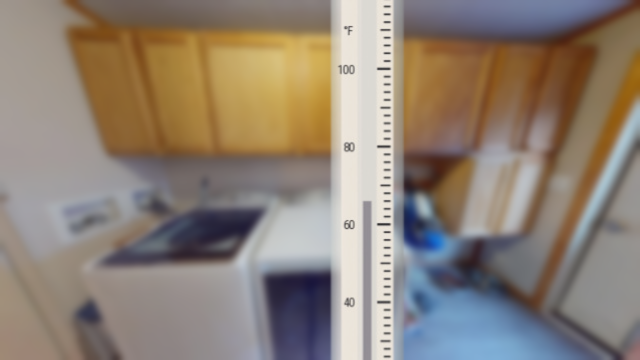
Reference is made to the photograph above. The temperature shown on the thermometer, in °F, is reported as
66 °F
